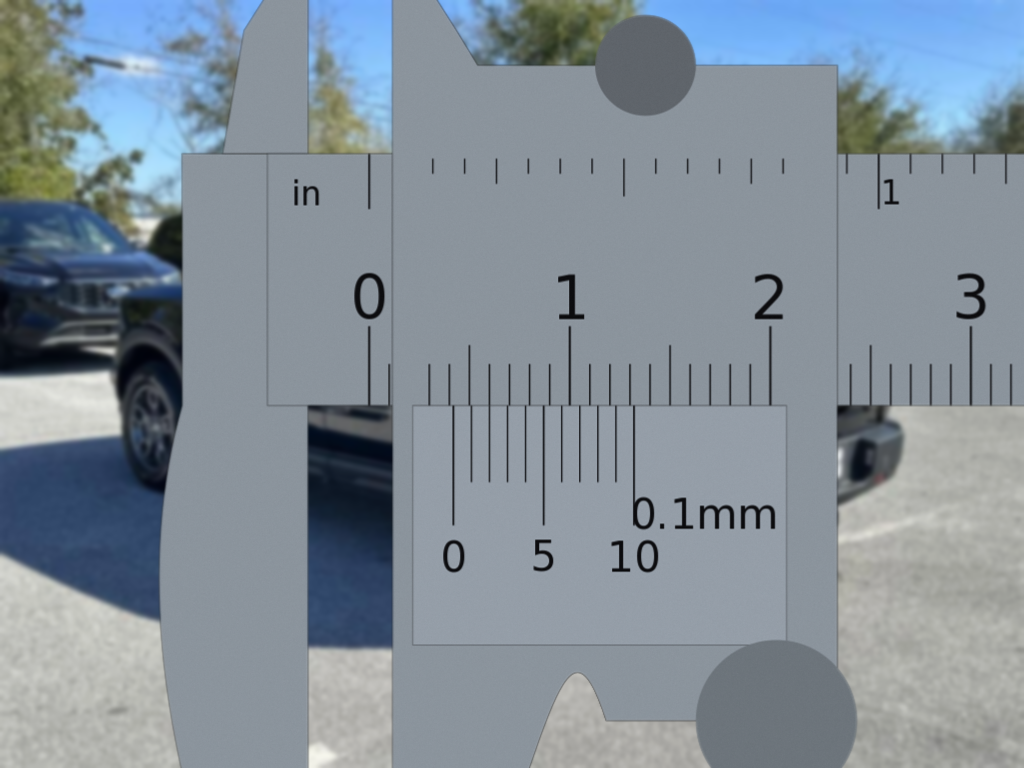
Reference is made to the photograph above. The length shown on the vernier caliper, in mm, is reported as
4.2 mm
